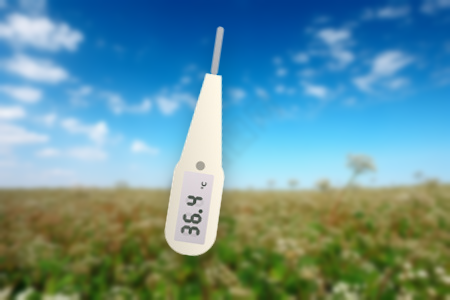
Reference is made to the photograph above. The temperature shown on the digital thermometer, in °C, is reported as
36.4 °C
